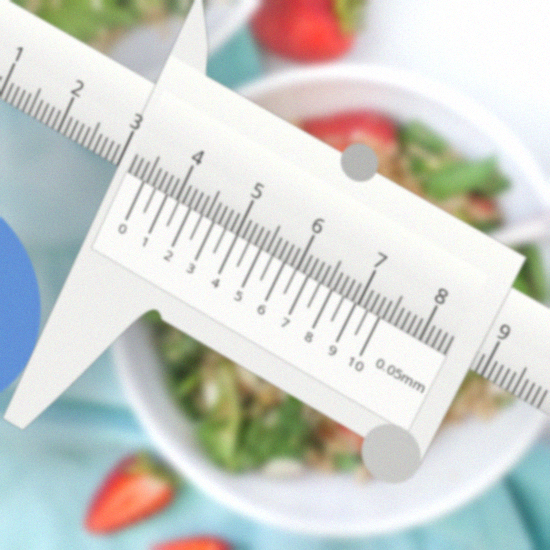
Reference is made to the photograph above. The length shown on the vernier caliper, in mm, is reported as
34.5 mm
